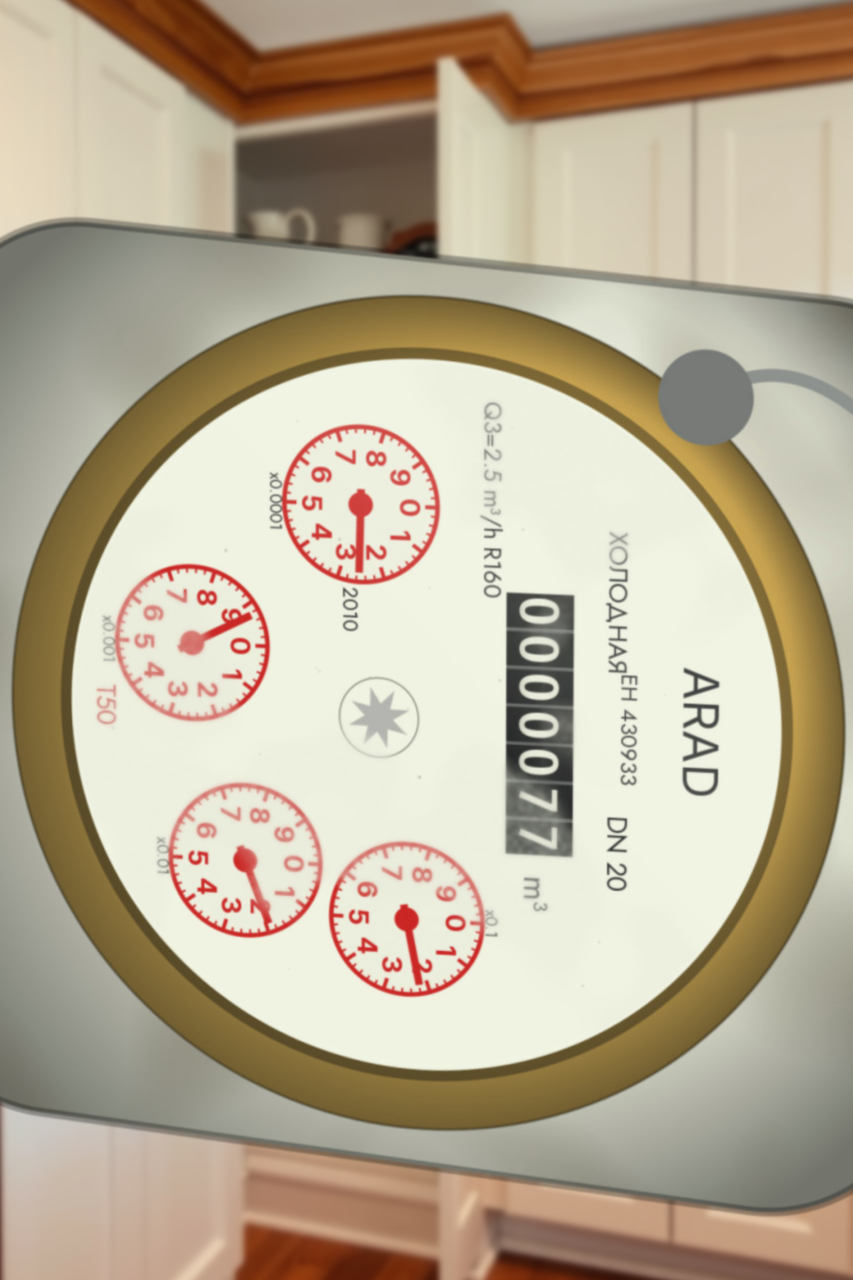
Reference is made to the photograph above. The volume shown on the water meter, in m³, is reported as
77.2192 m³
